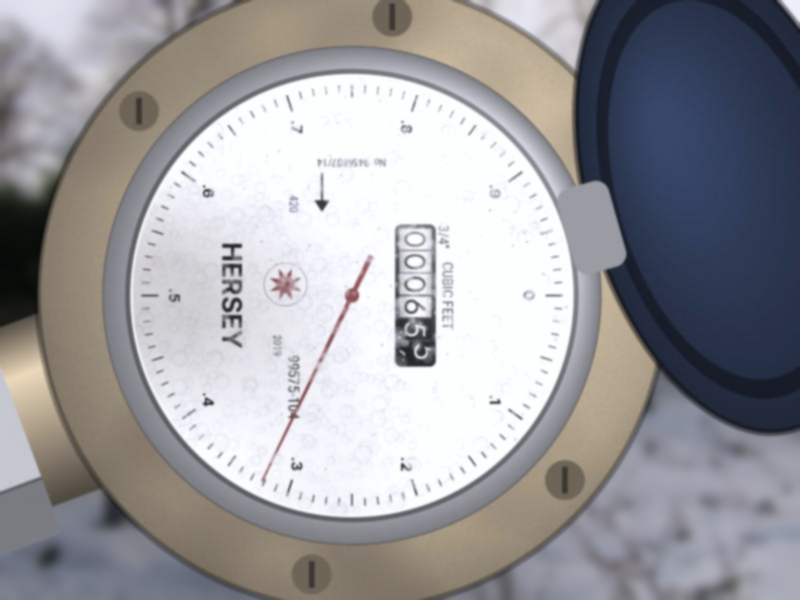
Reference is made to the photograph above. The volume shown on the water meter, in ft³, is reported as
655.32 ft³
